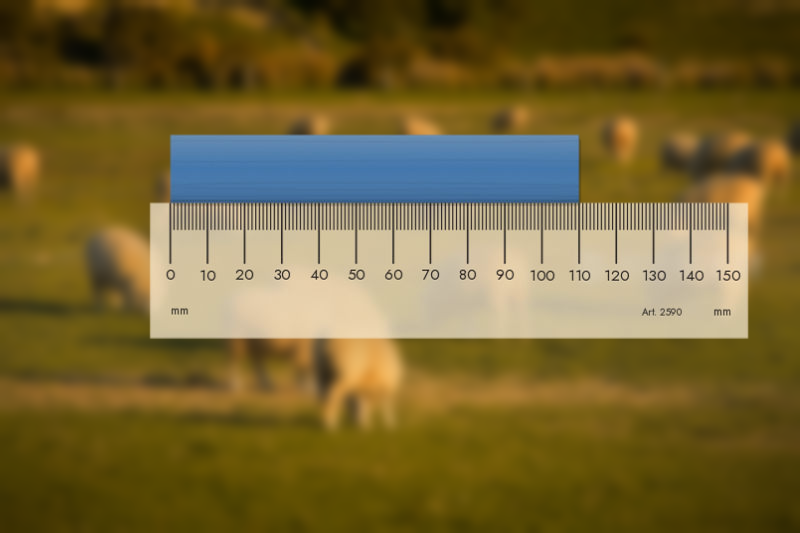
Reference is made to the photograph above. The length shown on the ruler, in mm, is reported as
110 mm
